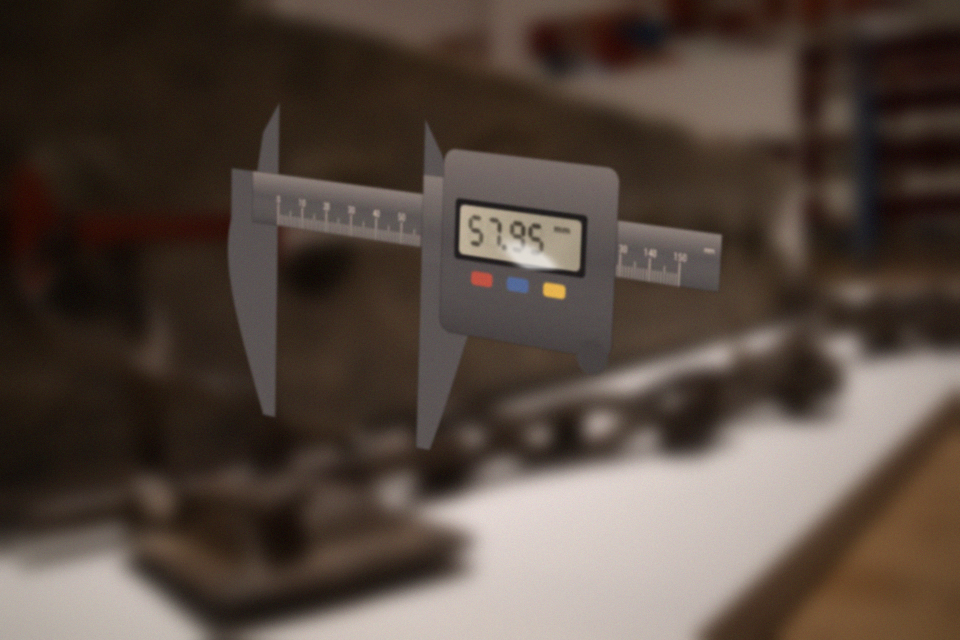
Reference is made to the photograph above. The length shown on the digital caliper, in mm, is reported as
57.95 mm
